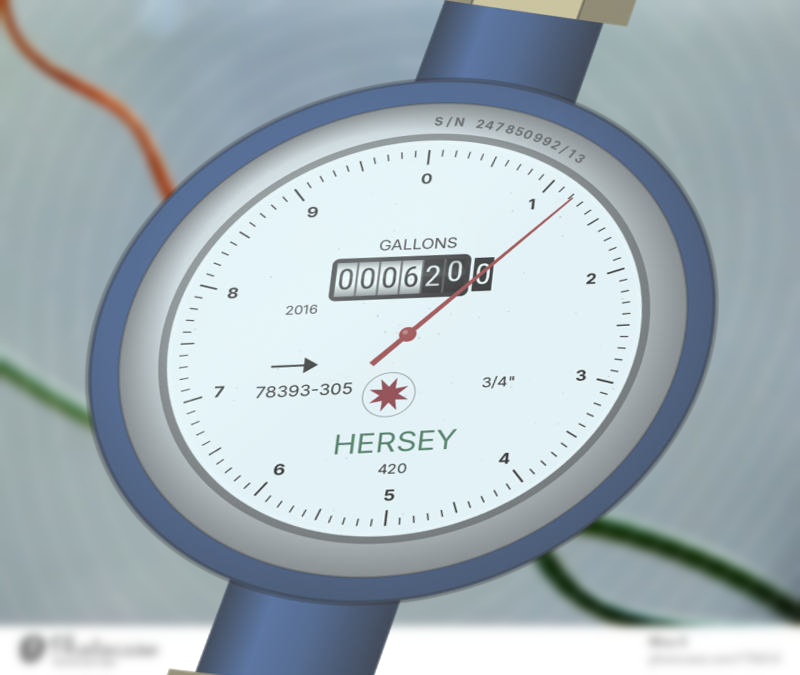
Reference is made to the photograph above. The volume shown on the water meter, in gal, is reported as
6201.2 gal
